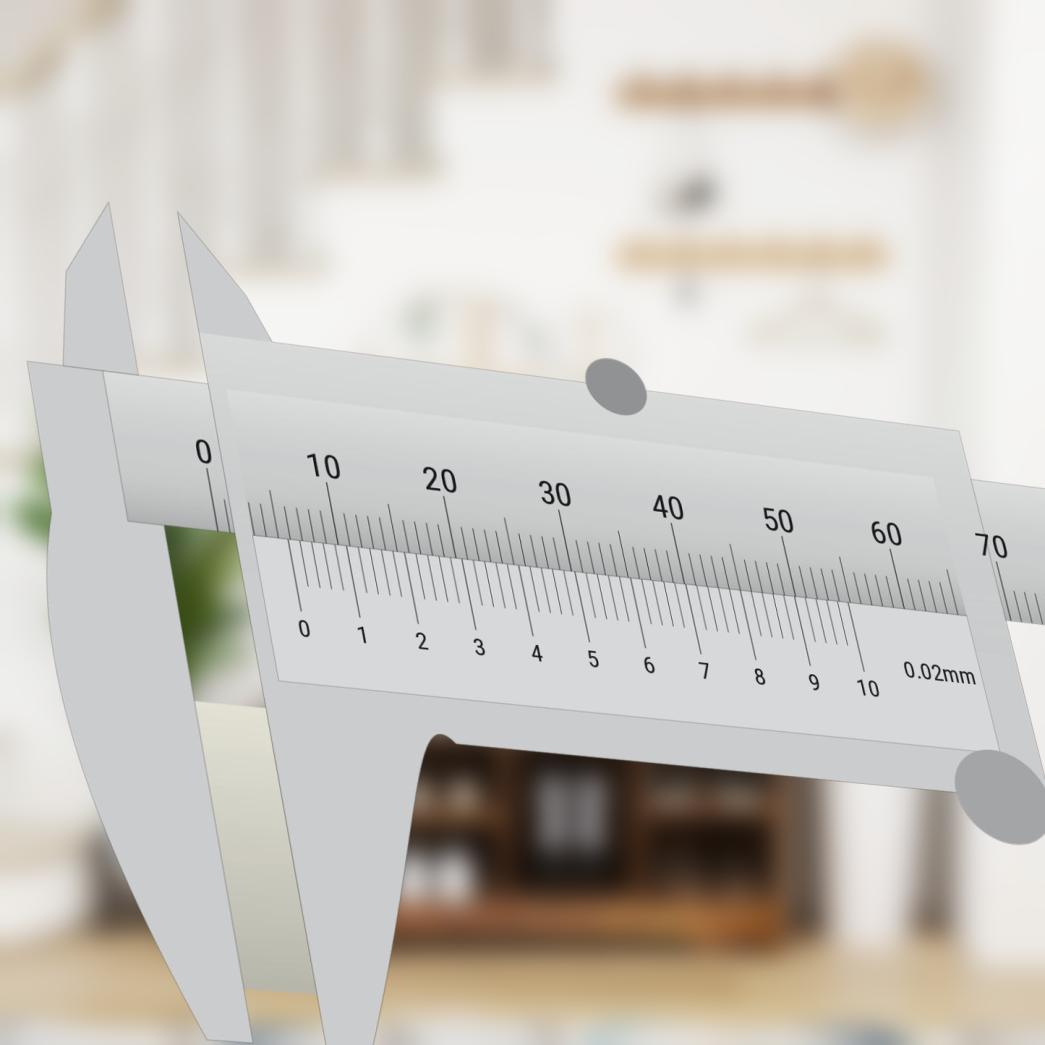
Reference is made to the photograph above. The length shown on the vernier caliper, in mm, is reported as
5.8 mm
